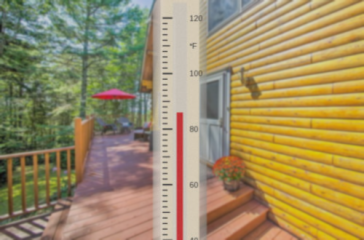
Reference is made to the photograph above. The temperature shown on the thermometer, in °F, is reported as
86 °F
